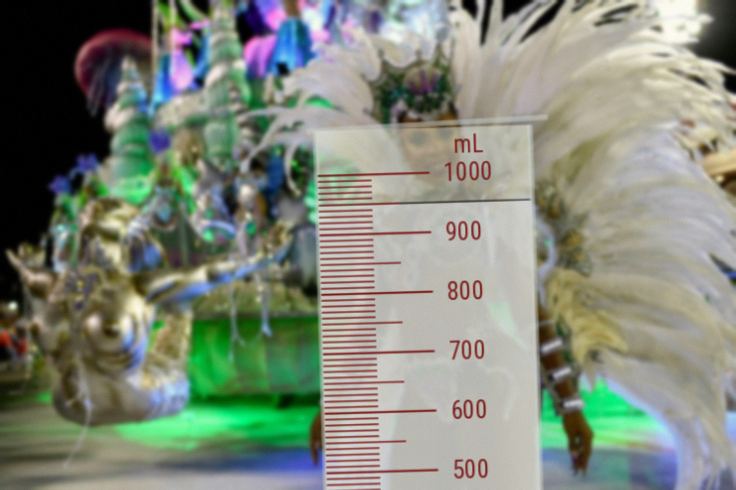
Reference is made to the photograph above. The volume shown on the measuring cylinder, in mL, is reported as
950 mL
